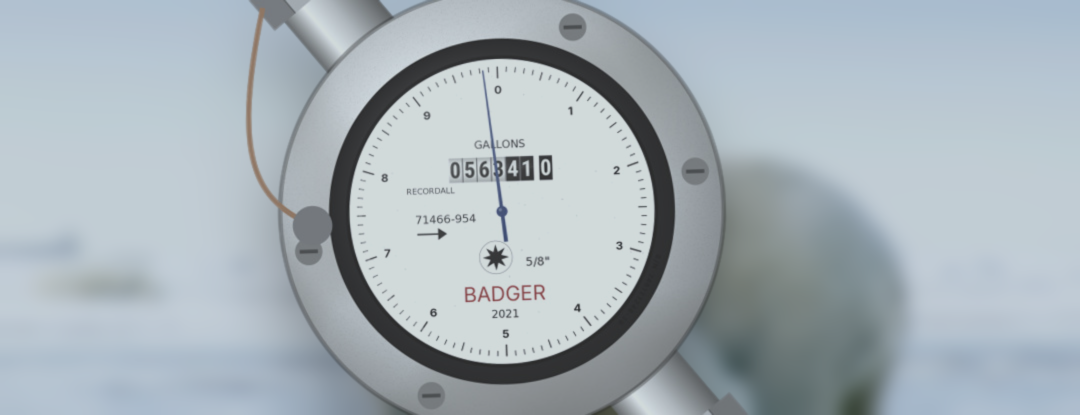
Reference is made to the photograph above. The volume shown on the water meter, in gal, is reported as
563409.8 gal
